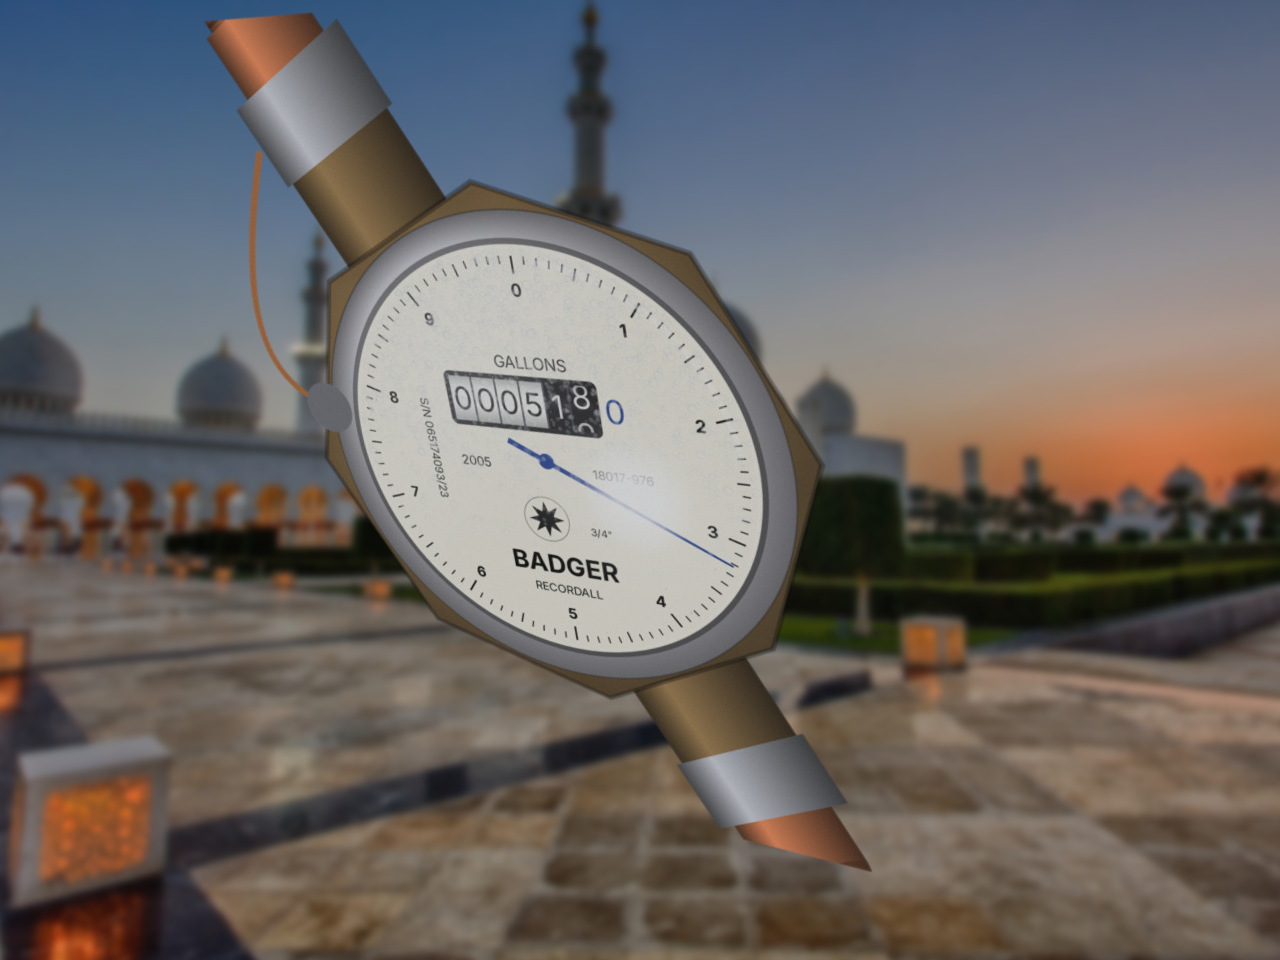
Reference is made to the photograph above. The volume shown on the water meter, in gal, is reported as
5183.2 gal
